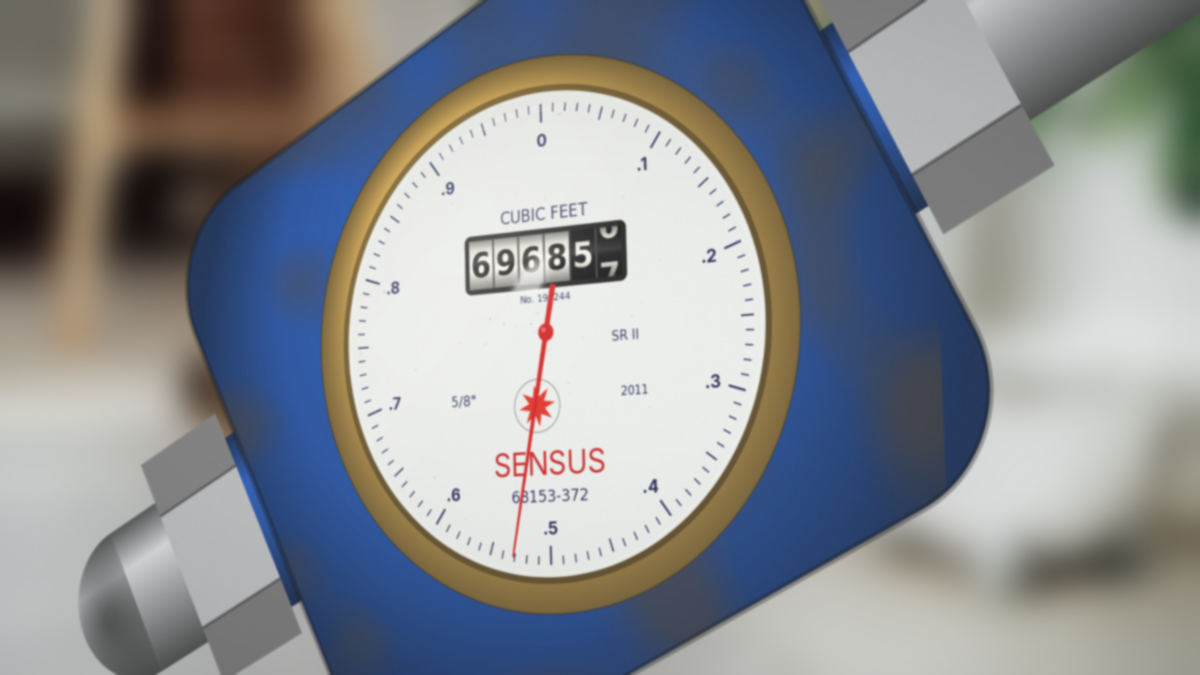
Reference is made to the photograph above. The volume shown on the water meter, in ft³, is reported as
696856.53 ft³
